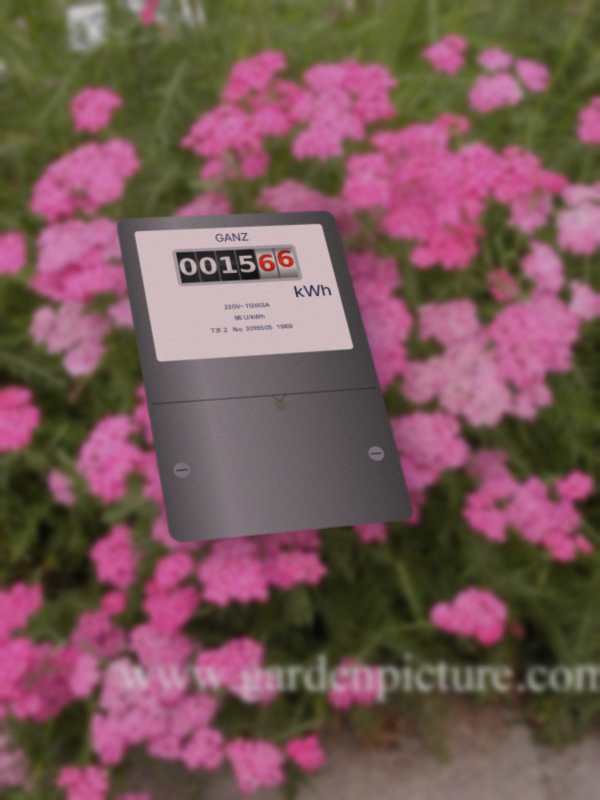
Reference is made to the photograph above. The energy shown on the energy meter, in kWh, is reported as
15.66 kWh
